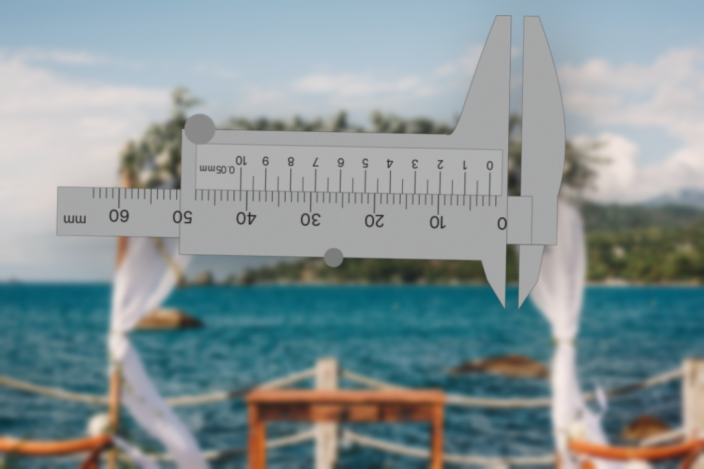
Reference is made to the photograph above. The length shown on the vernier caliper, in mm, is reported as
2.0 mm
